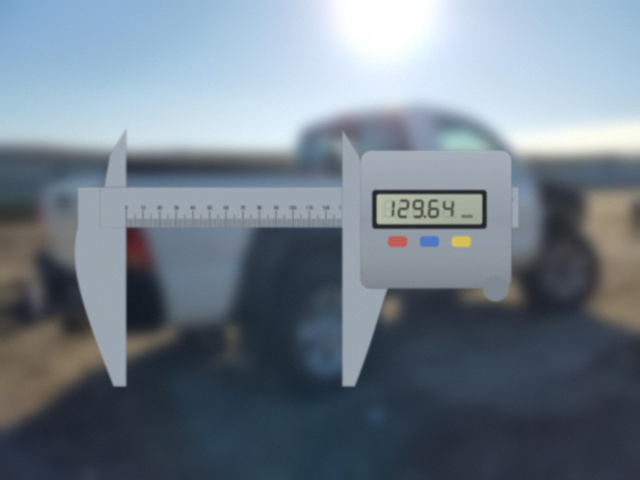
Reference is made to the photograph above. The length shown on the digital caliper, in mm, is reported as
129.64 mm
